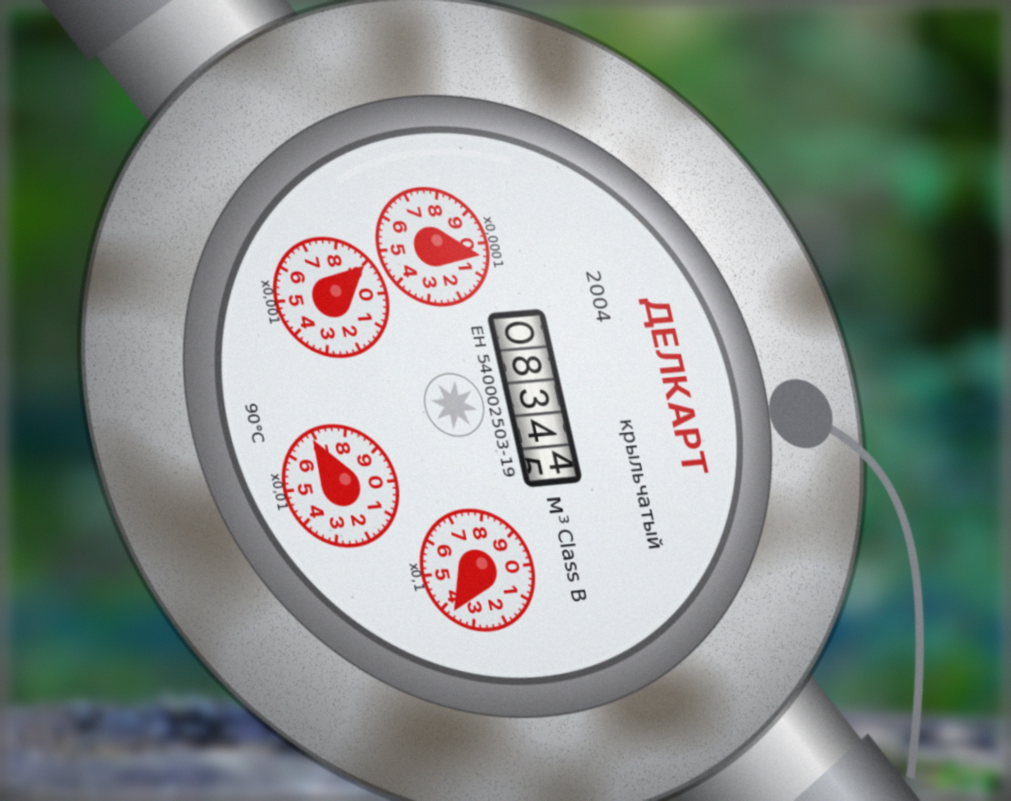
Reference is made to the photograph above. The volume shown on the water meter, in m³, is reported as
8344.3690 m³
